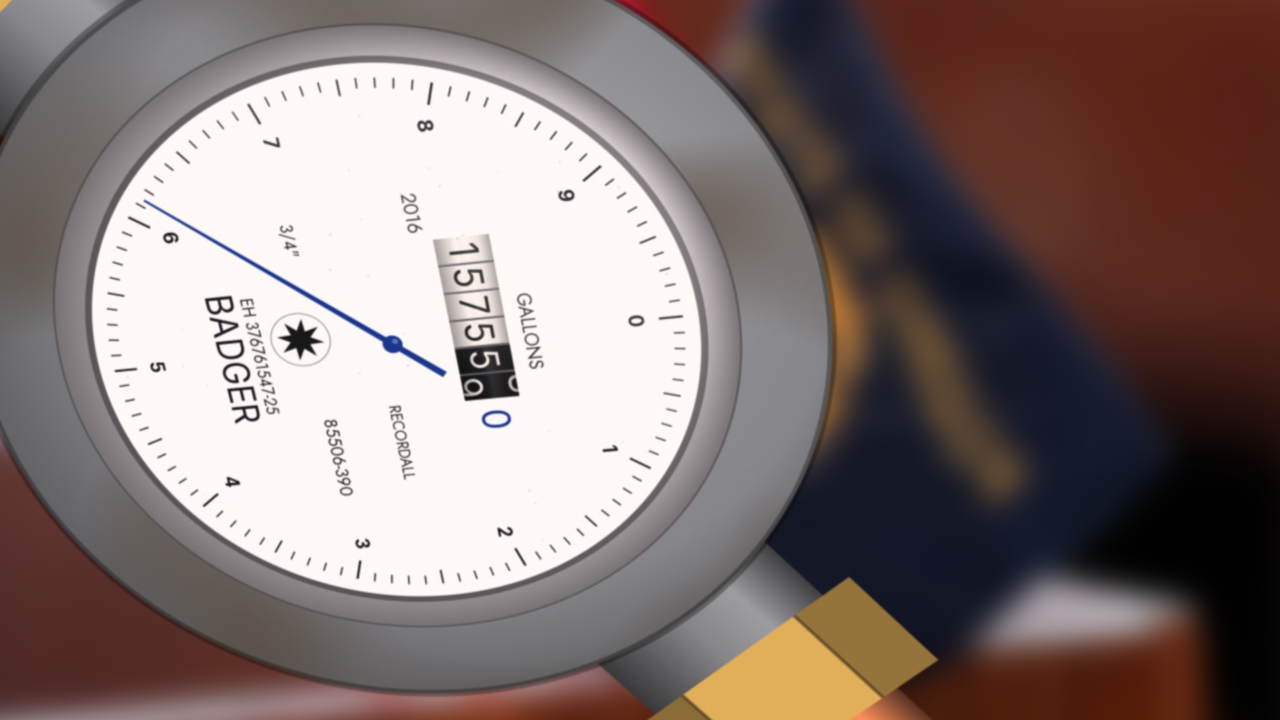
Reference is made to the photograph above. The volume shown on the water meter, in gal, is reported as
1575586.1 gal
